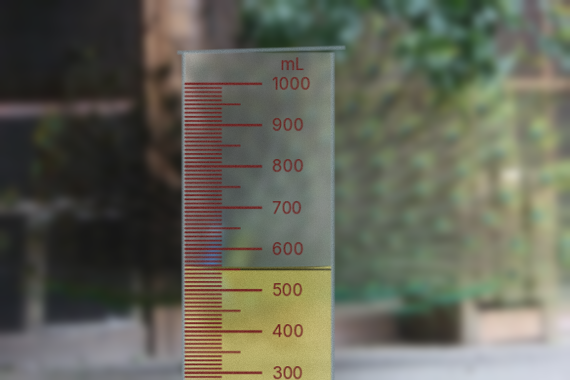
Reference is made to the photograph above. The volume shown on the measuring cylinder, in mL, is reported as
550 mL
